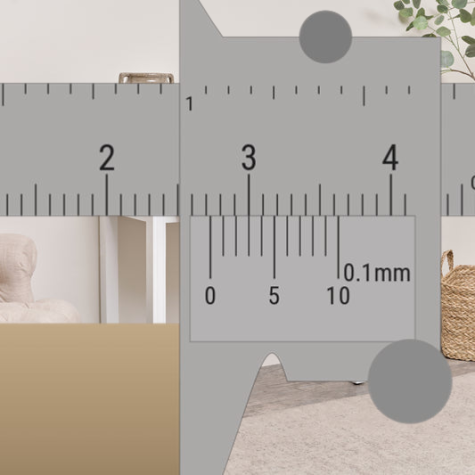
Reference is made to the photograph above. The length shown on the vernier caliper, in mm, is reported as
27.3 mm
